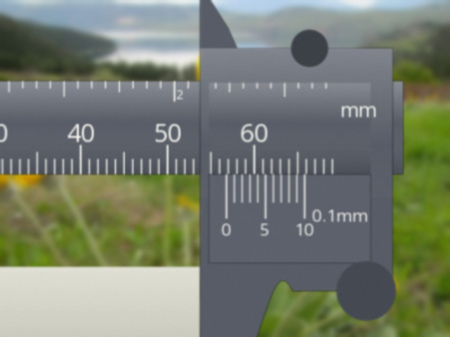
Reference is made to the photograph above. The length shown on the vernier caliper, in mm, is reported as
56.8 mm
